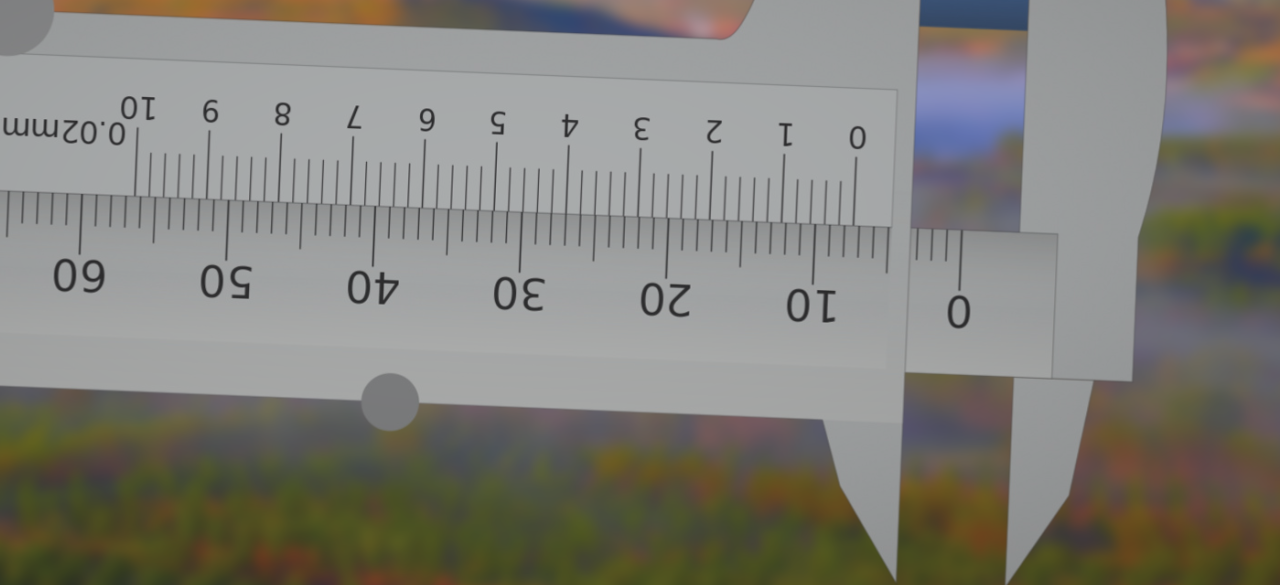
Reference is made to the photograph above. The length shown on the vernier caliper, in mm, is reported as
7.4 mm
